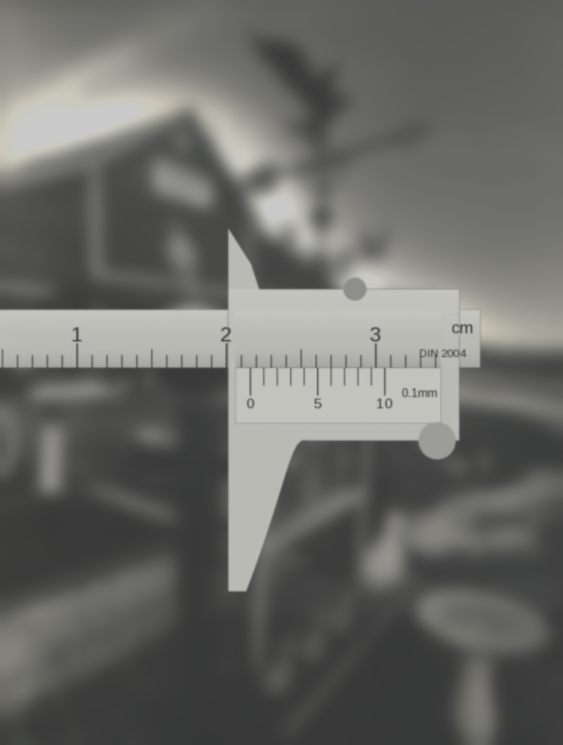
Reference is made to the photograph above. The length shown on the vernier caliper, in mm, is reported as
21.6 mm
